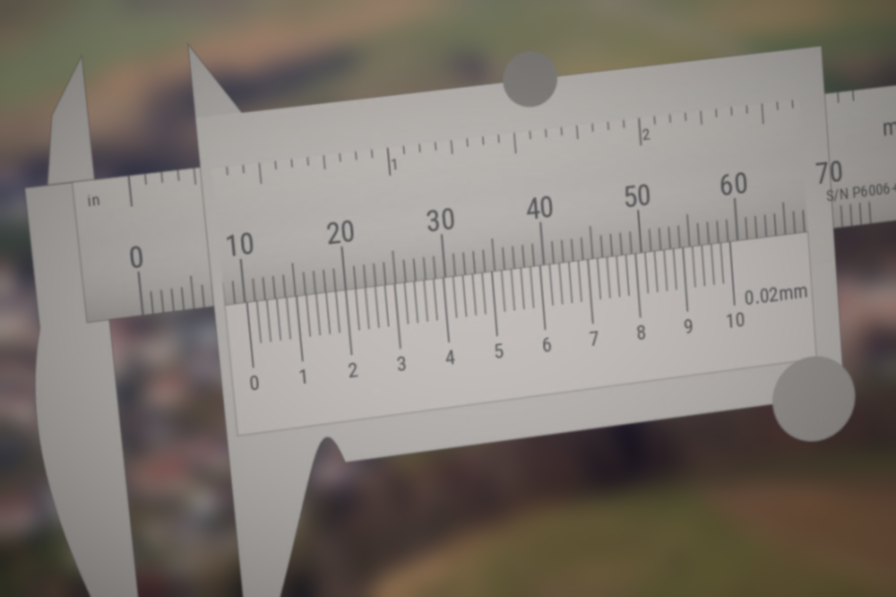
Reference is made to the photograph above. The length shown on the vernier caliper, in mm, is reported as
10.2 mm
